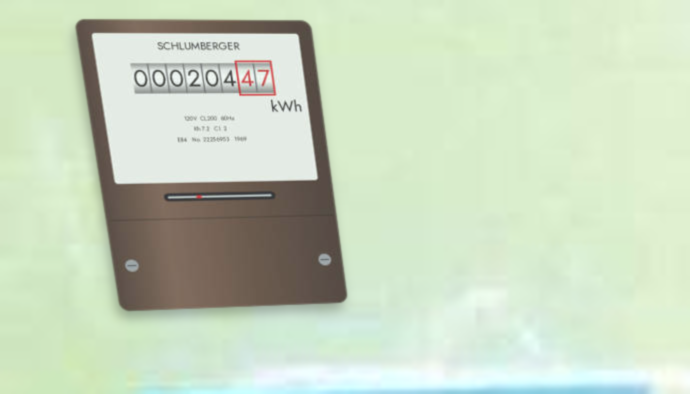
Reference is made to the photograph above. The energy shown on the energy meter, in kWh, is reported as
204.47 kWh
